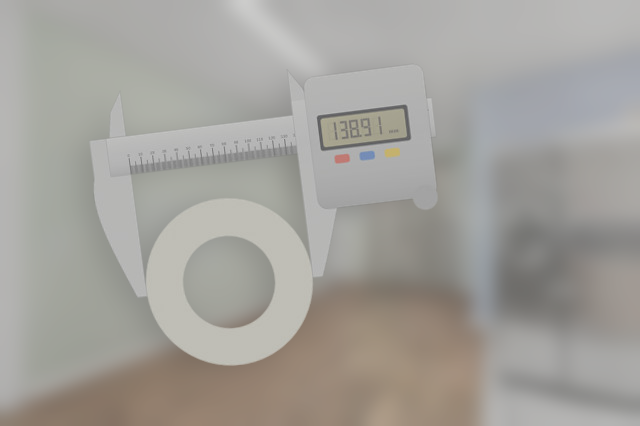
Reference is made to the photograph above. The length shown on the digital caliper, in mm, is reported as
138.91 mm
